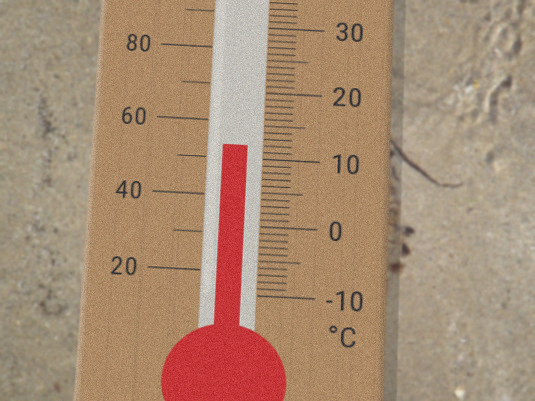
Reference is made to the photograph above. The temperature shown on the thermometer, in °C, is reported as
12 °C
